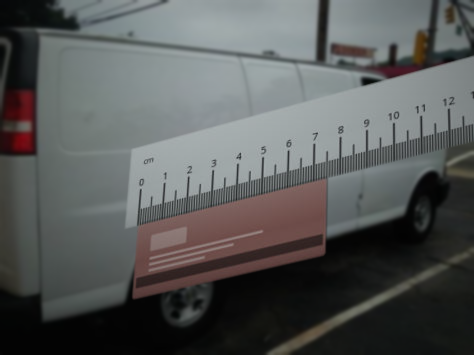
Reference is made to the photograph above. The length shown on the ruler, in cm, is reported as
7.5 cm
